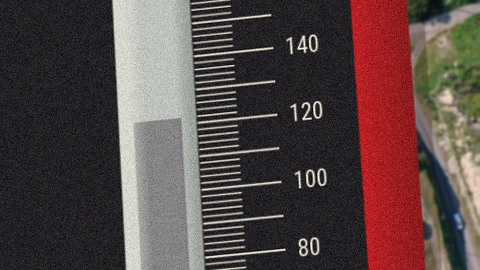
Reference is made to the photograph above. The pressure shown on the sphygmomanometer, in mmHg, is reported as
122 mmHg
